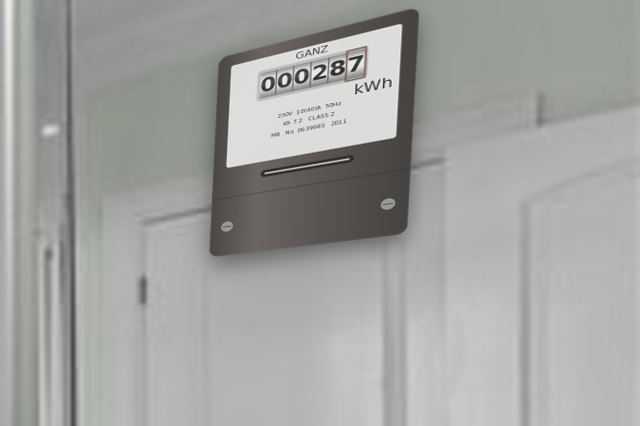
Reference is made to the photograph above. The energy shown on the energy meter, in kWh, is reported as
28.7 kWh
